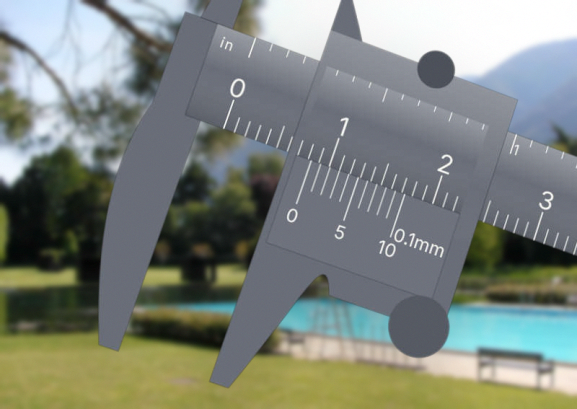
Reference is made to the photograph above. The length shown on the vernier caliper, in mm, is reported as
8.3 mm
